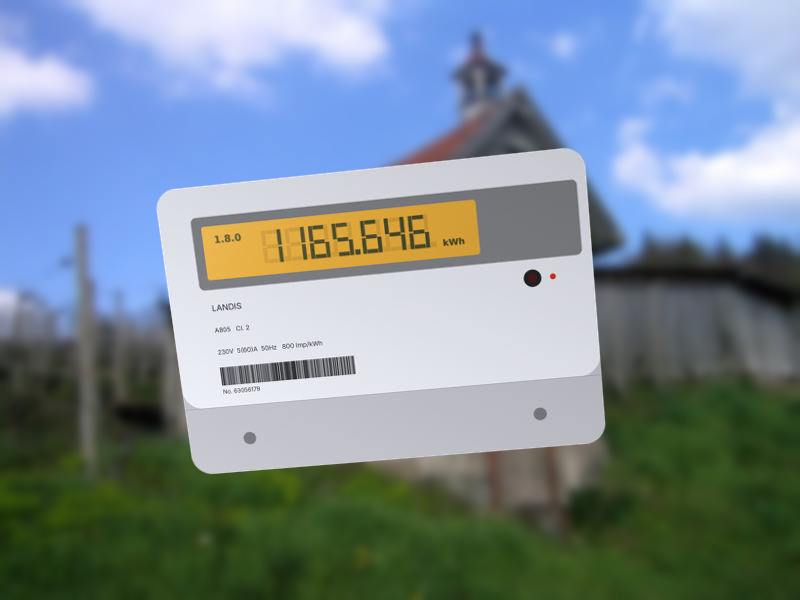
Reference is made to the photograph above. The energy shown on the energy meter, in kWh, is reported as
1165.646 kWh
